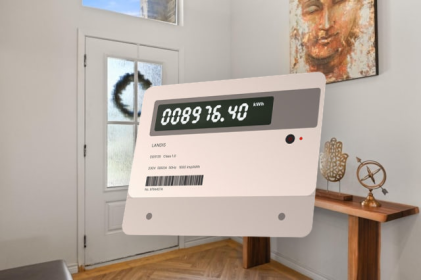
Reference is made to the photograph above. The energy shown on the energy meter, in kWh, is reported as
8976.40 kWh
